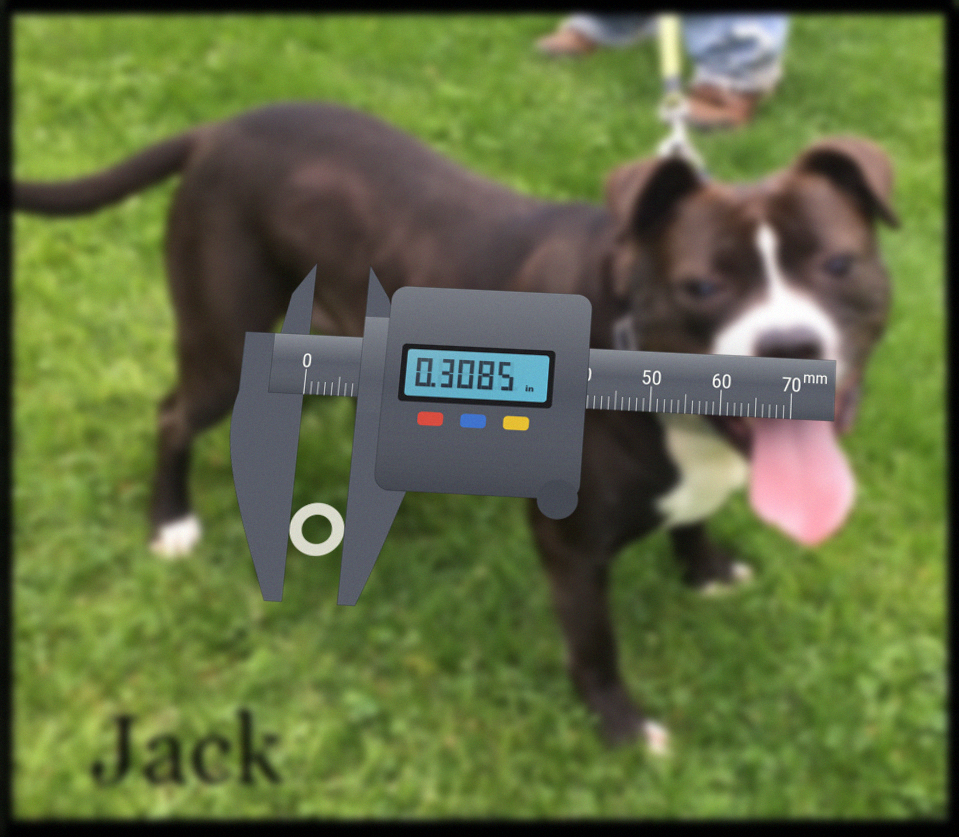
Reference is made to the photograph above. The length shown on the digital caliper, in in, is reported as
0.3085 in
